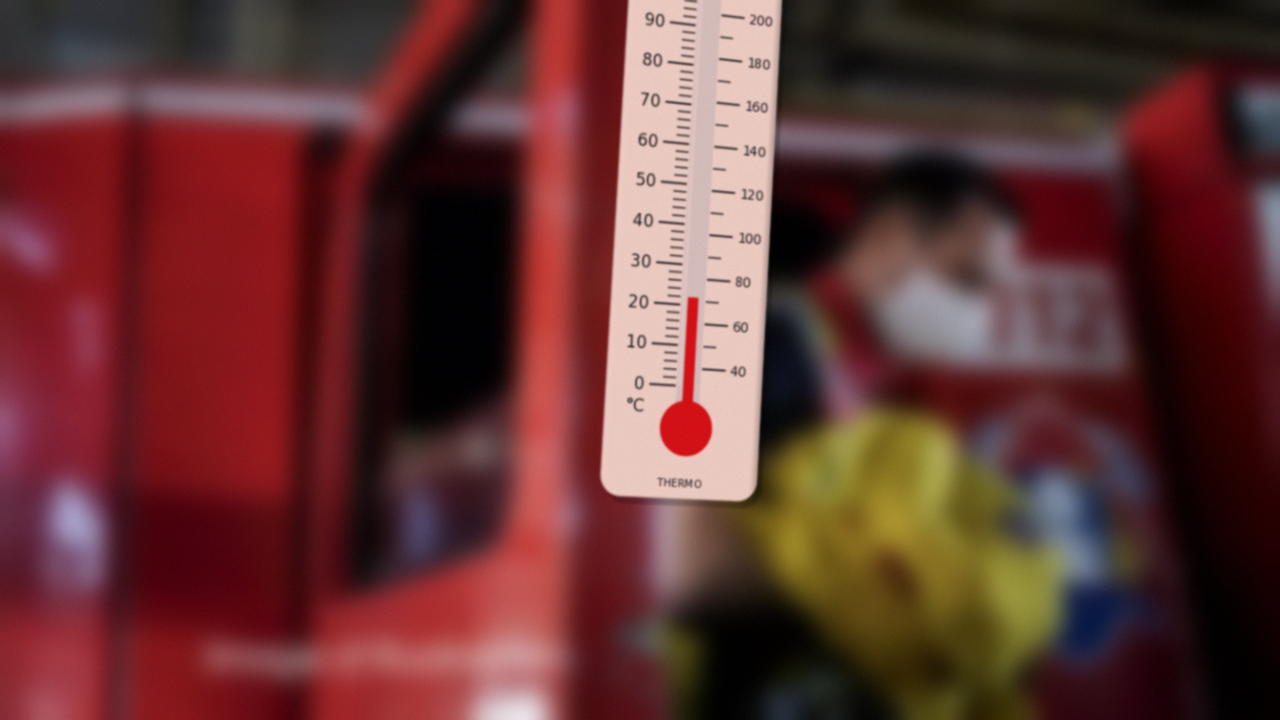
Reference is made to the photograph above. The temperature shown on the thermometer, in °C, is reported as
22 °C
